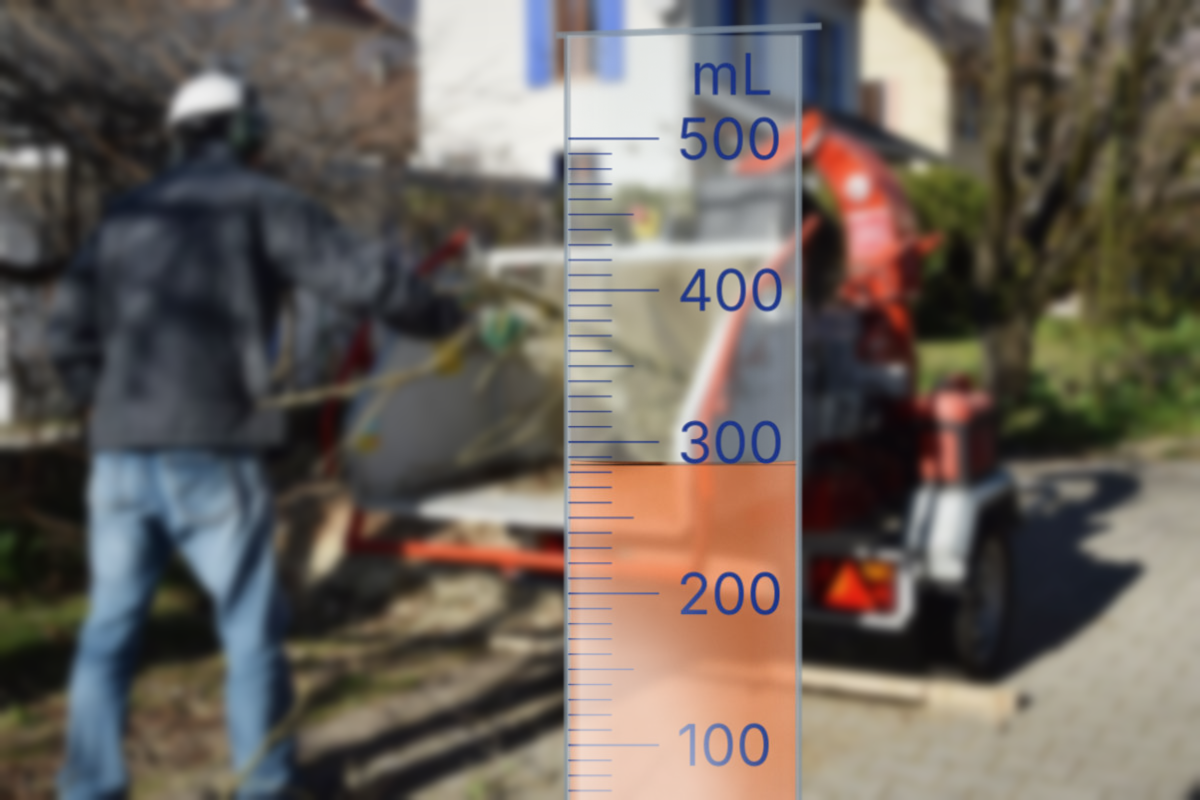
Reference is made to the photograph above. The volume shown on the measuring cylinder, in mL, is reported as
285 mL
